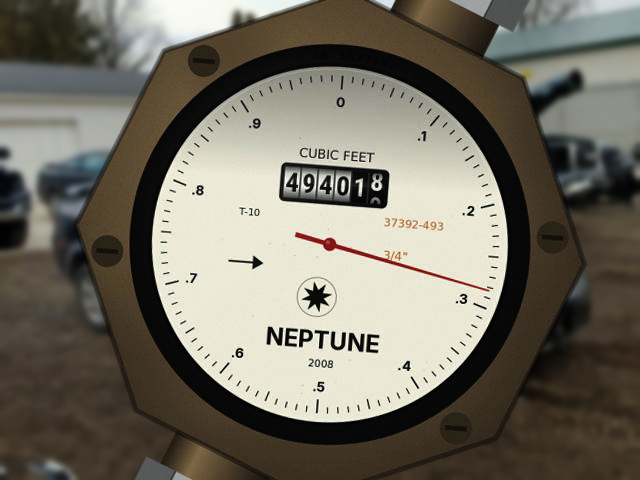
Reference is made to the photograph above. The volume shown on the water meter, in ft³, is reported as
494018.28 ft³
